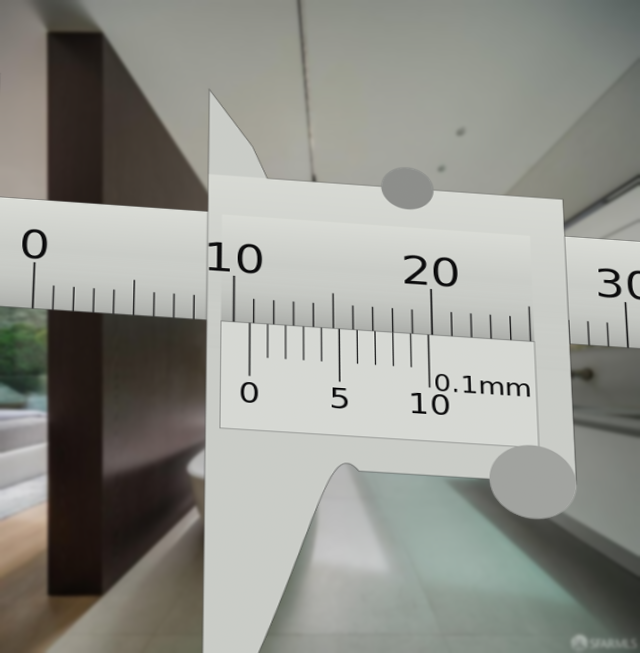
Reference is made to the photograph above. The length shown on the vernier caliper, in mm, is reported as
10.8 mm
